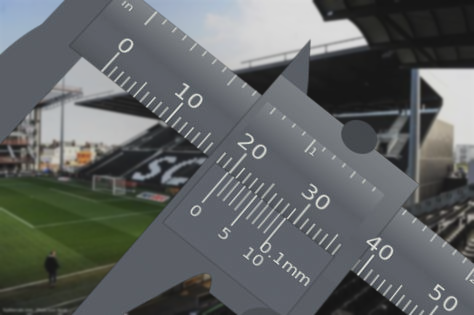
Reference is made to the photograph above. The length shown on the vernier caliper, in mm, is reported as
19.8 mm
